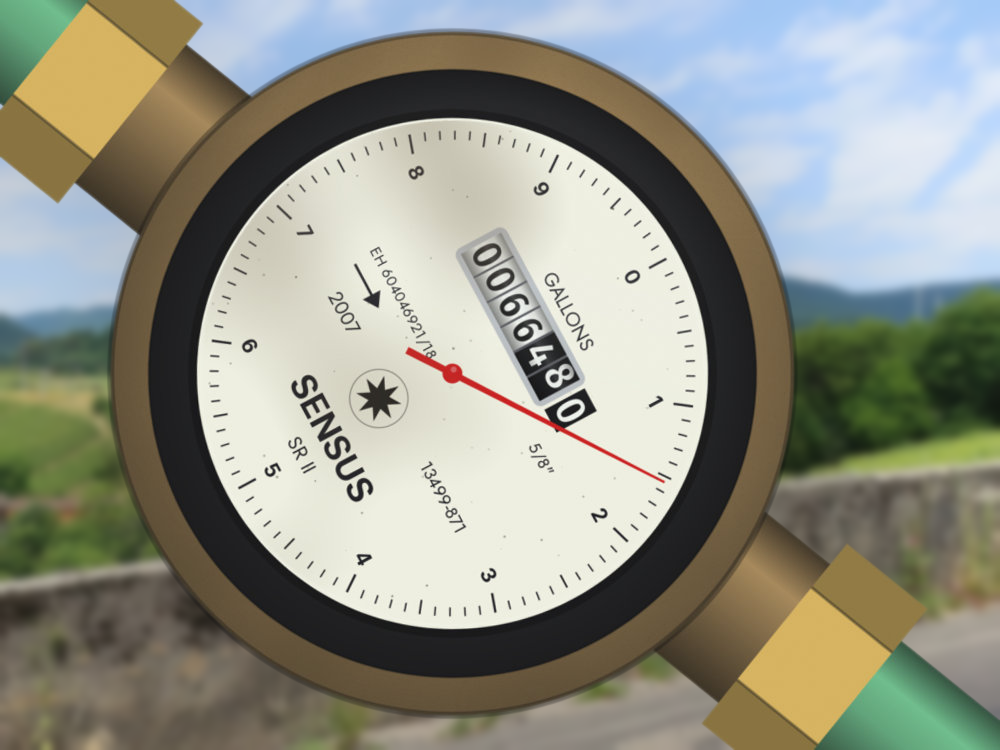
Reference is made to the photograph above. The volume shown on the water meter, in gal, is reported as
66481.5 gal
